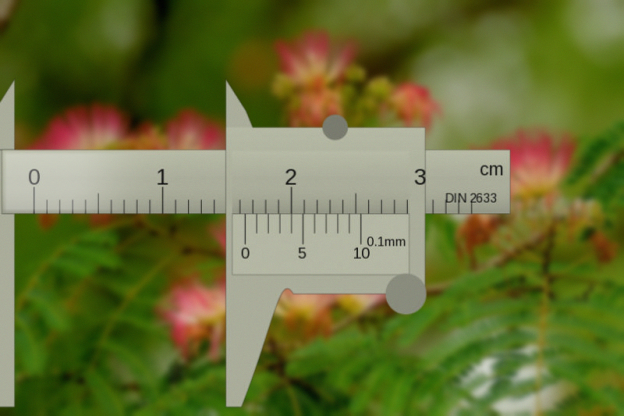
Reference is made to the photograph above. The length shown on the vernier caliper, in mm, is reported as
16.4 mm
